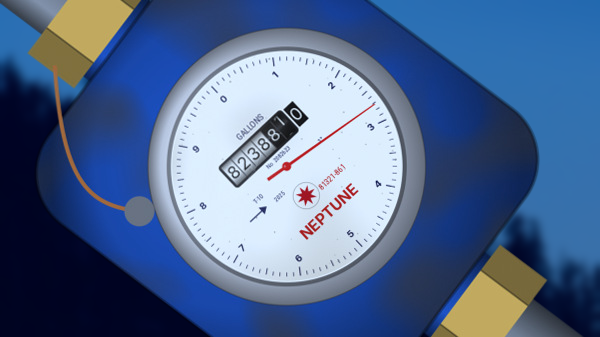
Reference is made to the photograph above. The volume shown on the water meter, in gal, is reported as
8238812.7 gal
